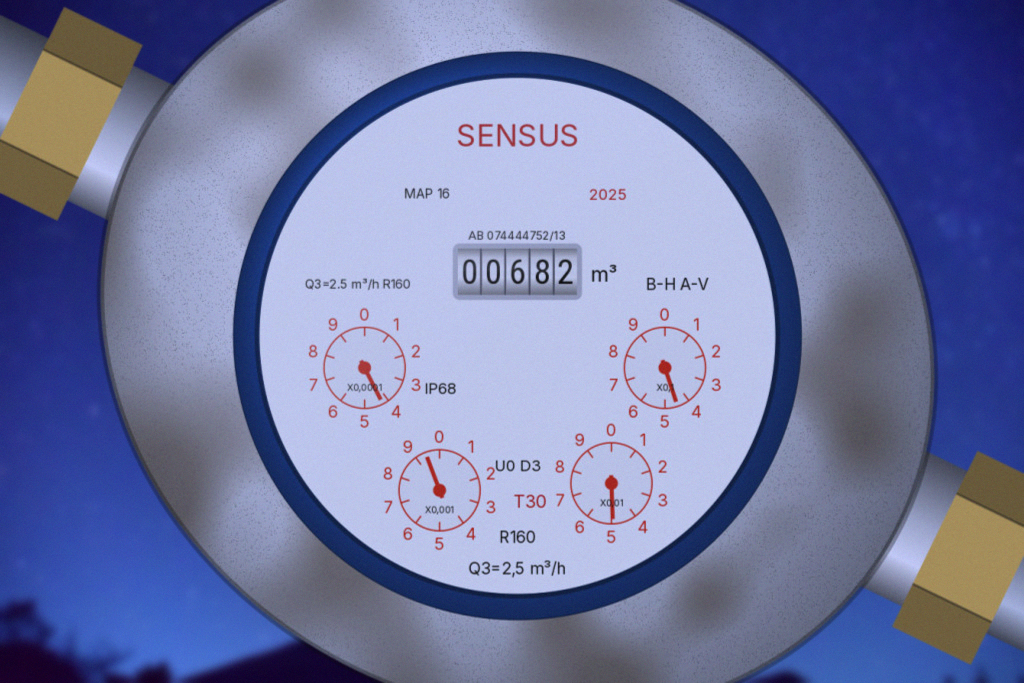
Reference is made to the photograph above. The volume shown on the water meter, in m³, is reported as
682.4494 m³
